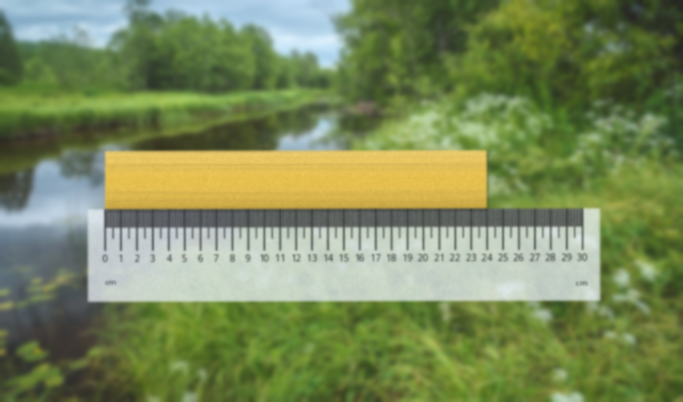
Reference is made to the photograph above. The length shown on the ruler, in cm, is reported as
24 cm
